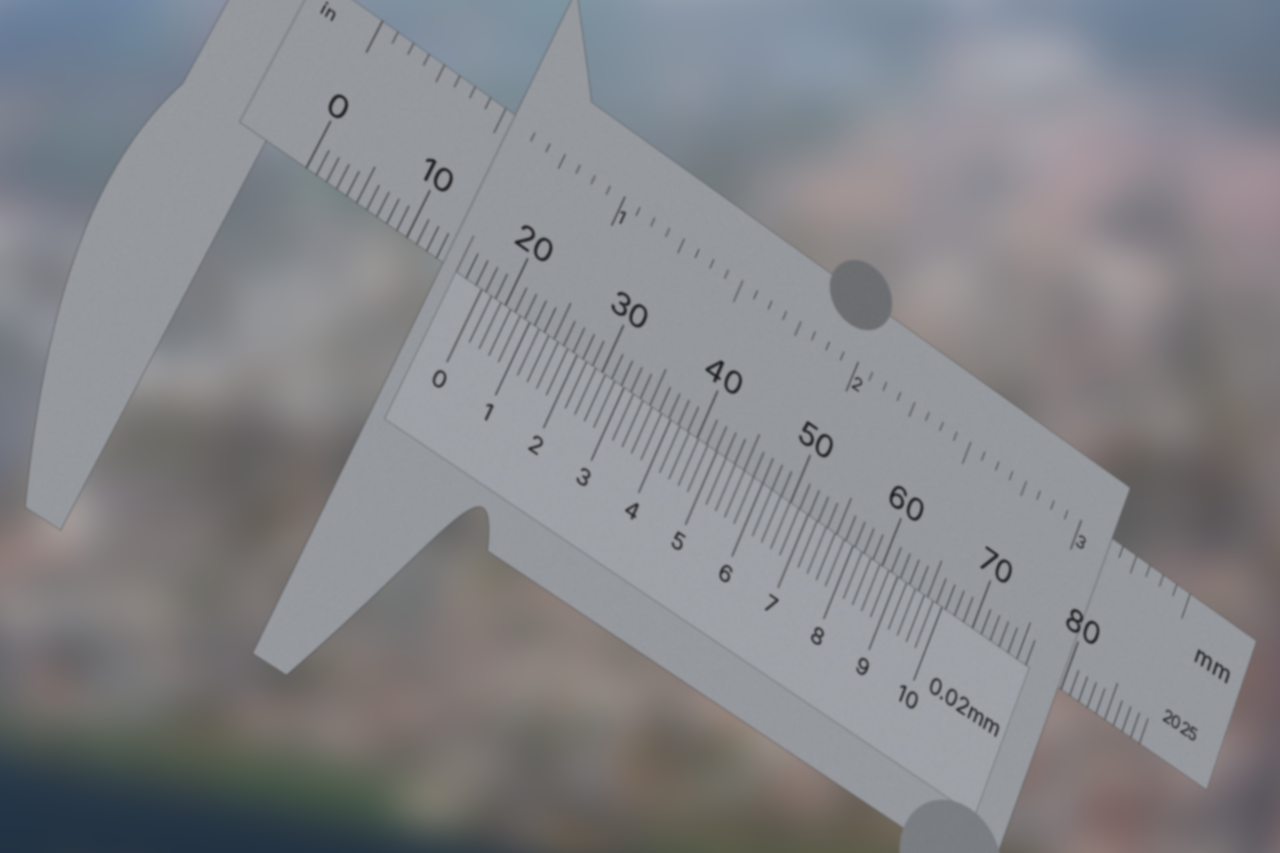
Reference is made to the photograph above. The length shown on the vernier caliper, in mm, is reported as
17.6 mm
